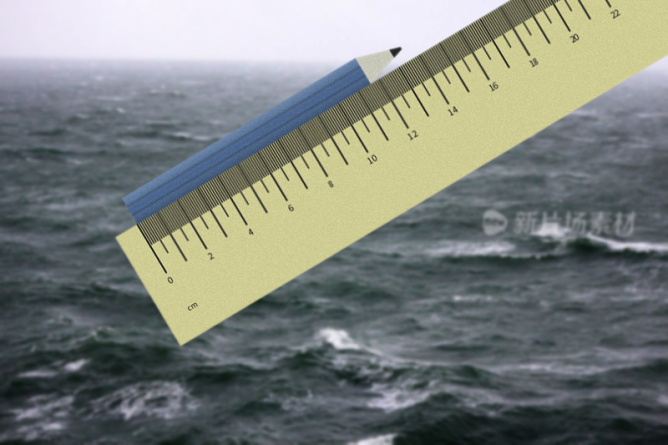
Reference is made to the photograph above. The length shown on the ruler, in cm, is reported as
13.5 cm
